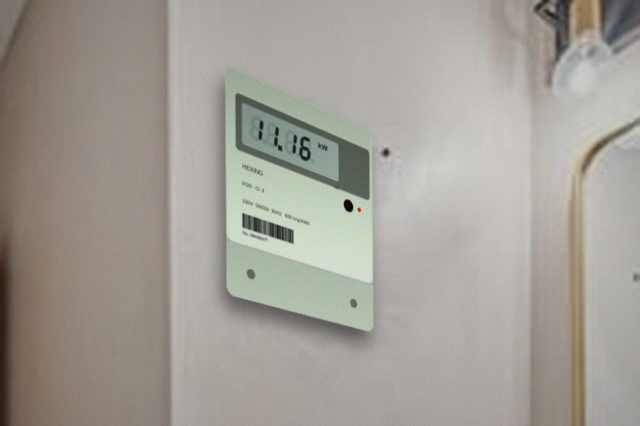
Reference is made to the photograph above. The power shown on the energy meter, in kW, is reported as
11.16 kW
